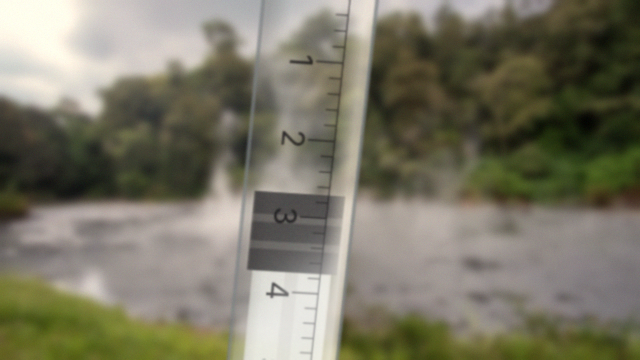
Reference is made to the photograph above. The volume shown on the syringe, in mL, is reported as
2.7 mL
